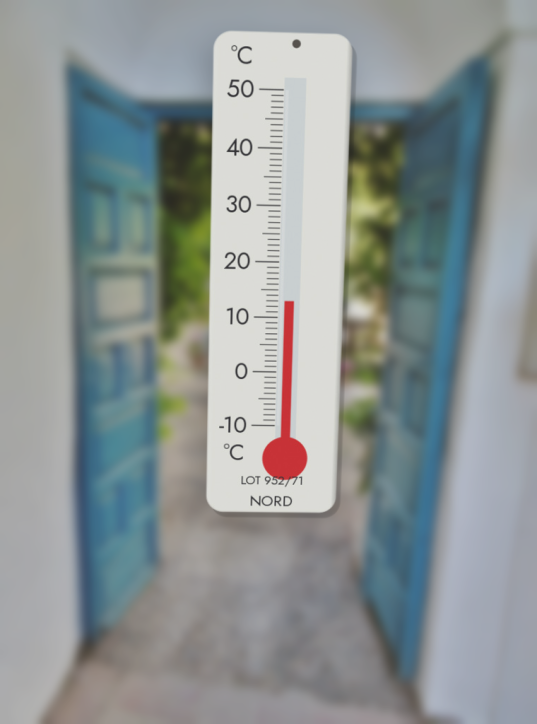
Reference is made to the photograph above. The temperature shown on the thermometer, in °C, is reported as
13 °C
